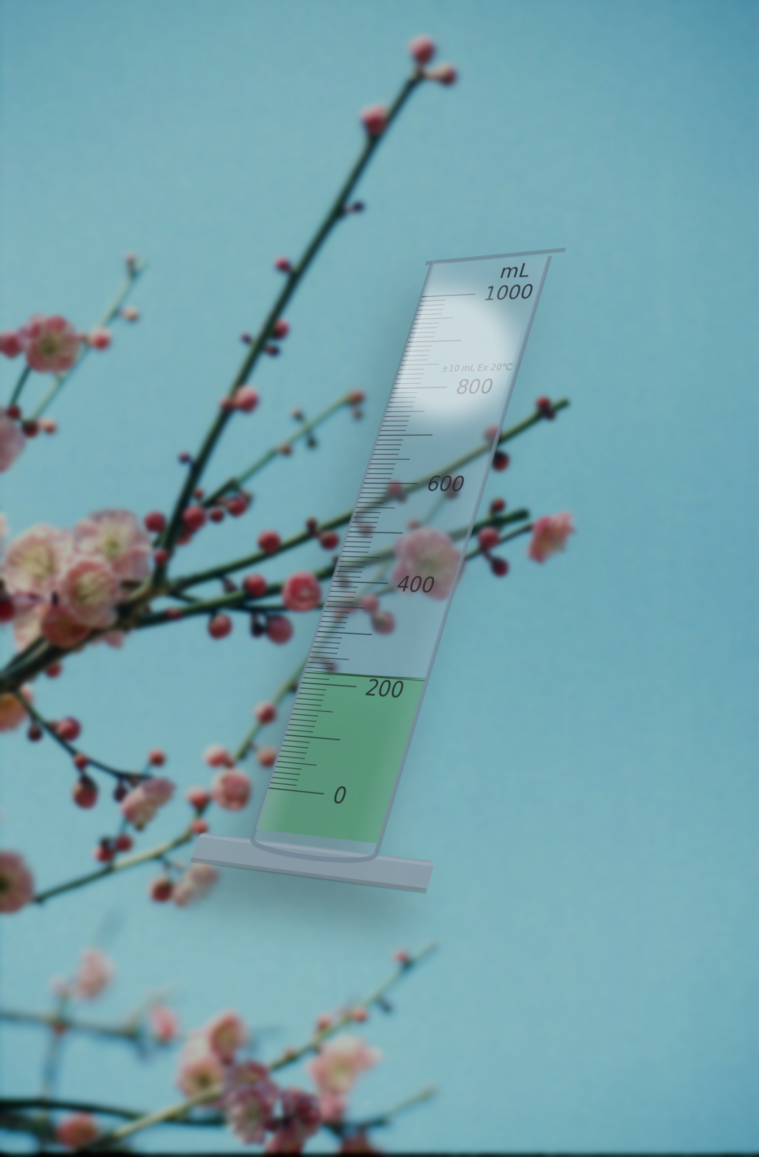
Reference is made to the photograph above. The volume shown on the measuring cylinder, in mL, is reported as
220 mL
